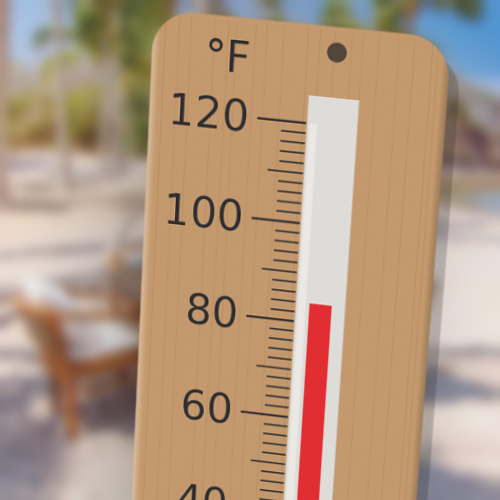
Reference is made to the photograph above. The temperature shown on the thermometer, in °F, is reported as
84 °F
